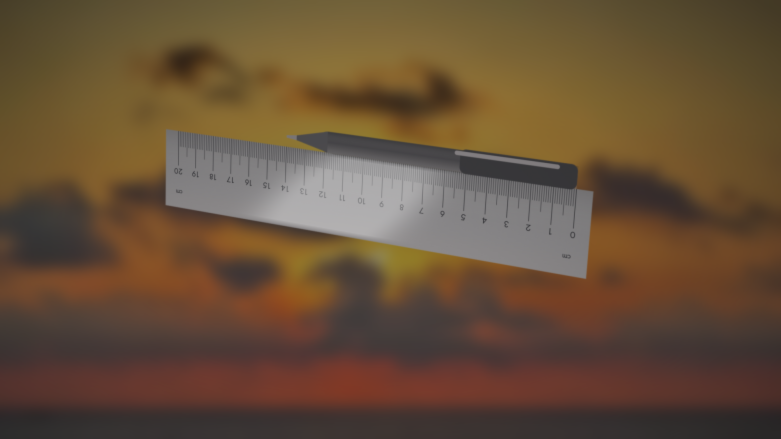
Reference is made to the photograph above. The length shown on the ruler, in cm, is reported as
14 cm
